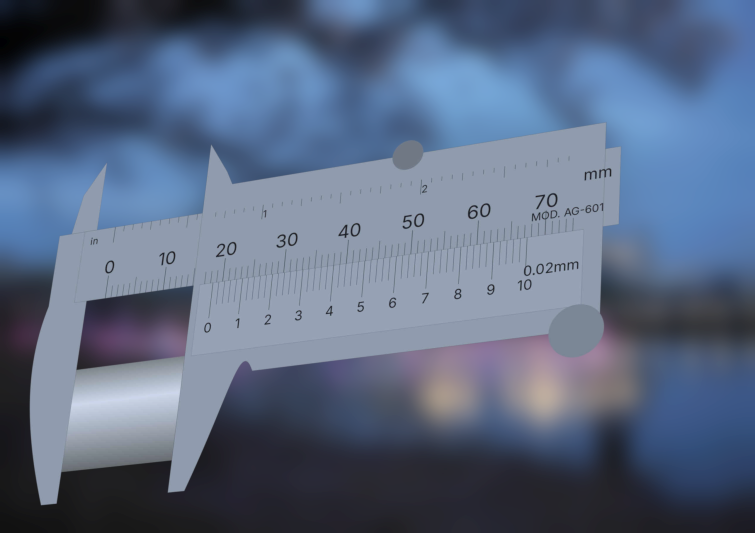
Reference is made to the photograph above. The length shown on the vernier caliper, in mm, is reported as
18.4 mm
